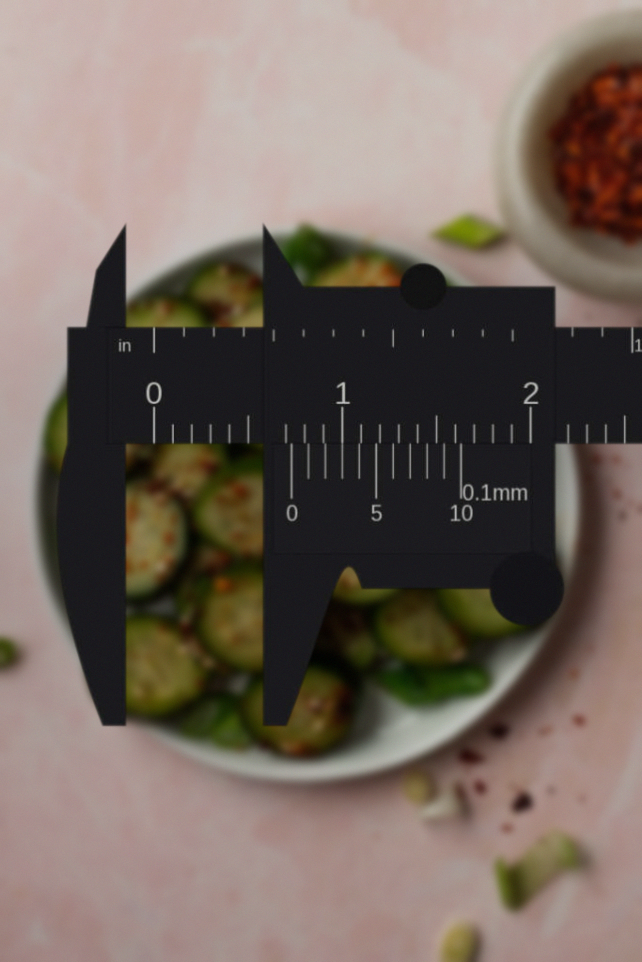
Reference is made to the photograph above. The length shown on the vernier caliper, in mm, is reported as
7.3 mm
